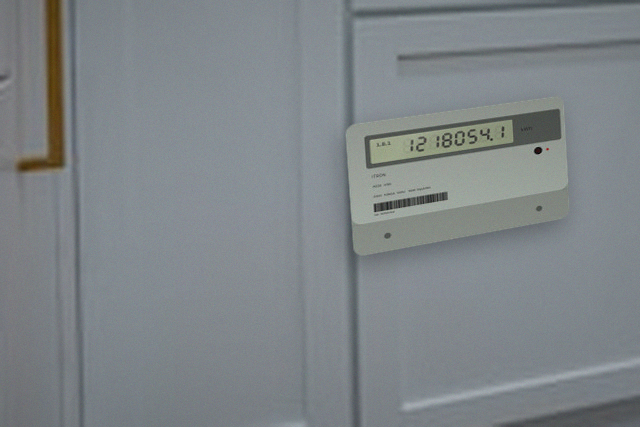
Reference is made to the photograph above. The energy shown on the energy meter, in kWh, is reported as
1218054.1 kWh
